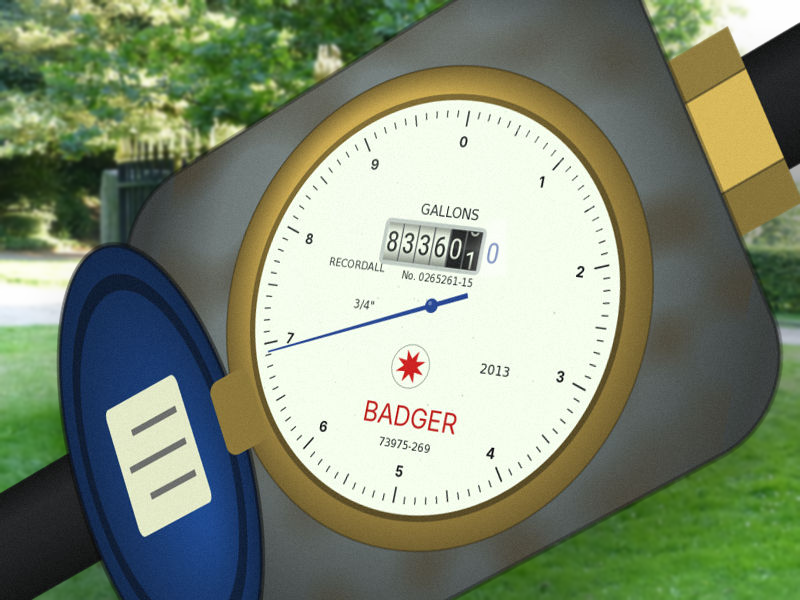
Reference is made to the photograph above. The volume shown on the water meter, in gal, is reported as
8336006.9 gal
